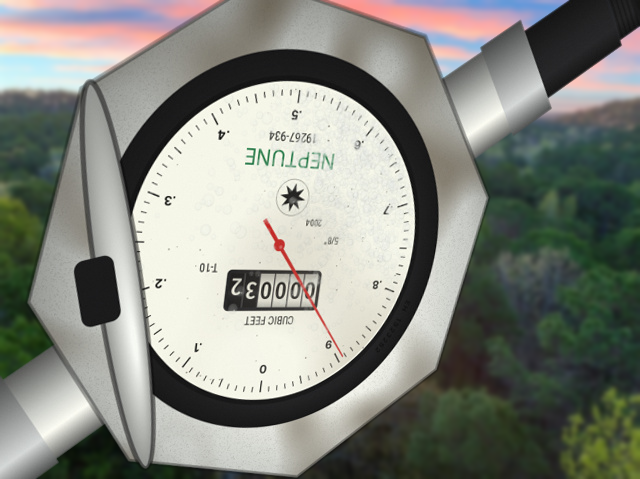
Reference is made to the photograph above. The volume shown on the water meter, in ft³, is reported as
31.89 ft³
